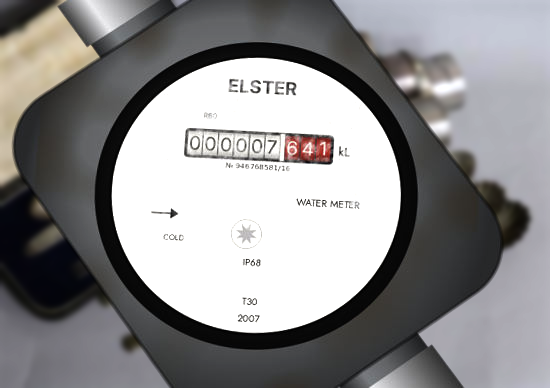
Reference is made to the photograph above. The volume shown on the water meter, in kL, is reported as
7.641 kL
